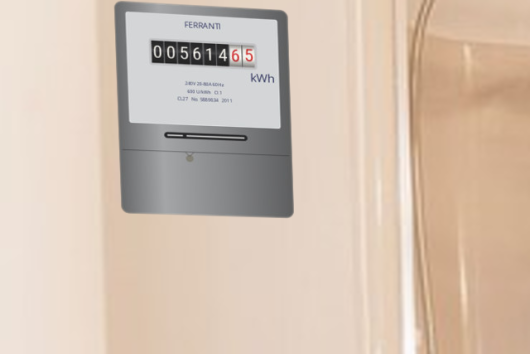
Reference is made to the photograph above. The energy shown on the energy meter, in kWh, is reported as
5614.65 kWh
